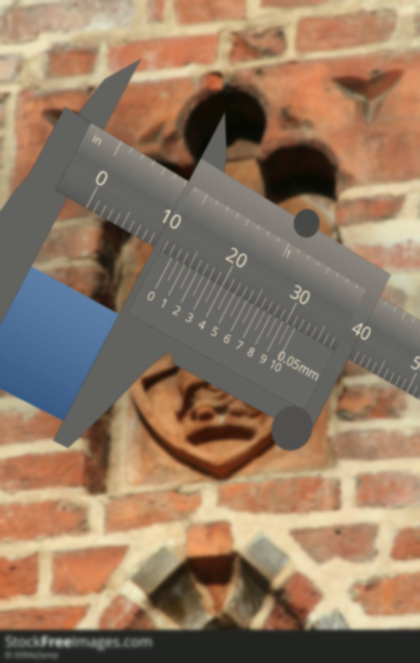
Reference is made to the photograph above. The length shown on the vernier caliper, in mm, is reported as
12.4 mm
